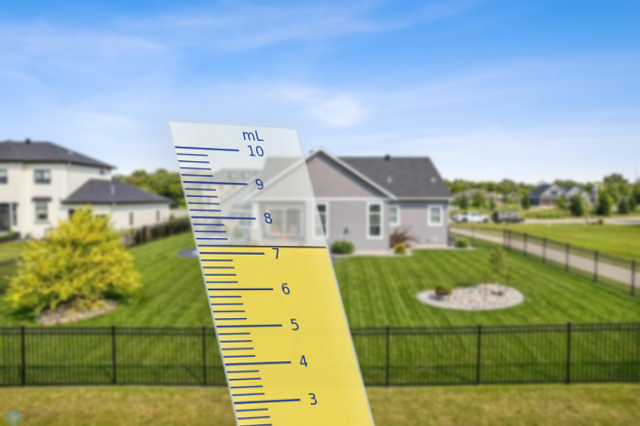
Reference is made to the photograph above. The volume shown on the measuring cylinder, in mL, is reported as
7.2 mL
